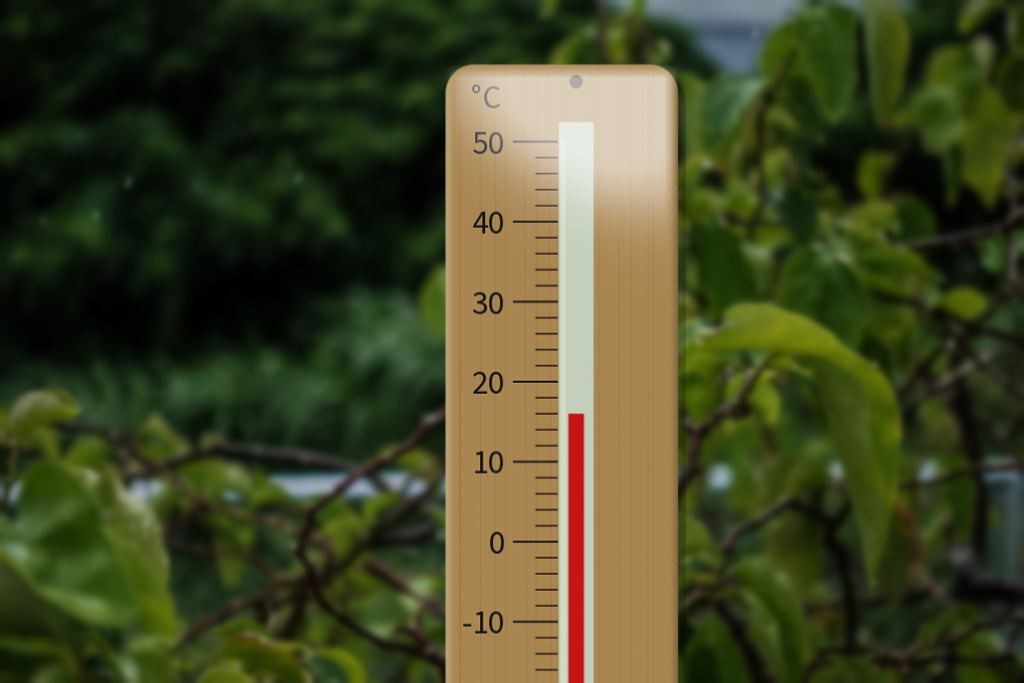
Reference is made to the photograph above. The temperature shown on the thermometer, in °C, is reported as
16 °C
